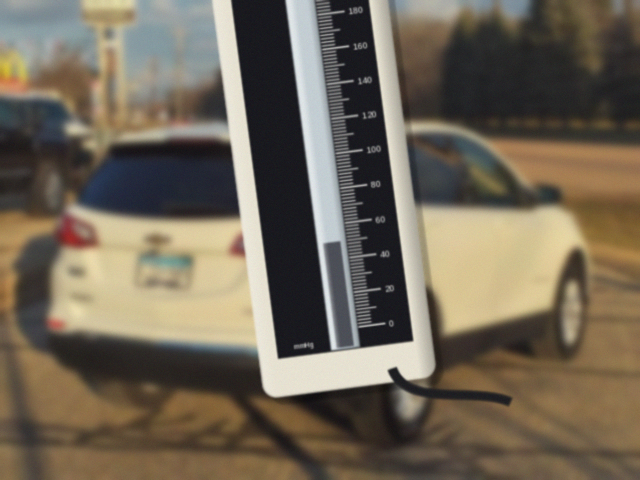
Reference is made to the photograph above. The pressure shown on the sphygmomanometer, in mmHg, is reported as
50 mmHg
